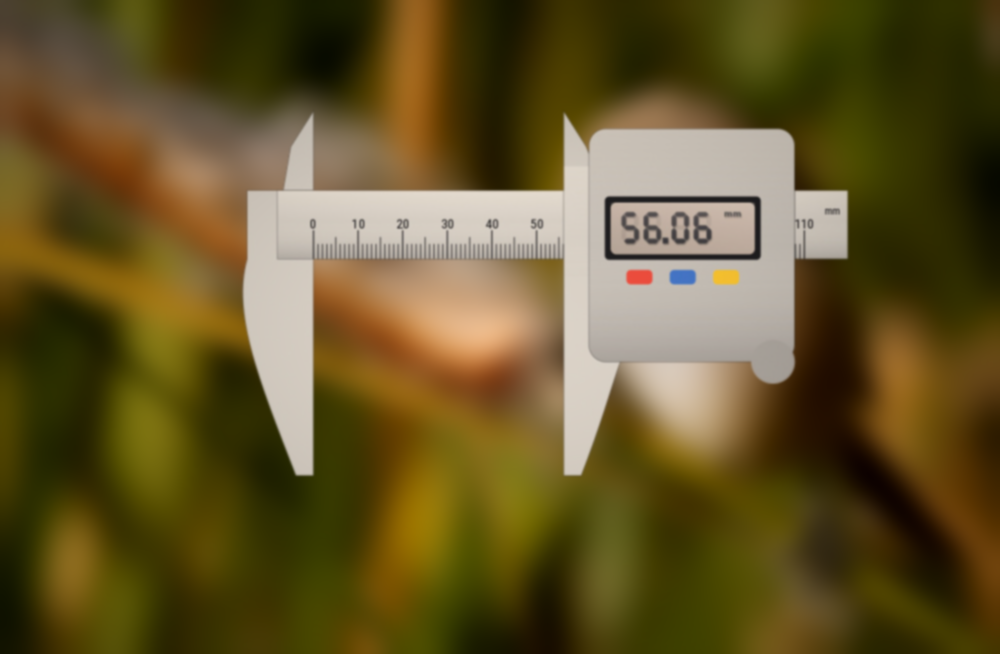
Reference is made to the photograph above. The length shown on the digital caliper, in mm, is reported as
56.06 mm
